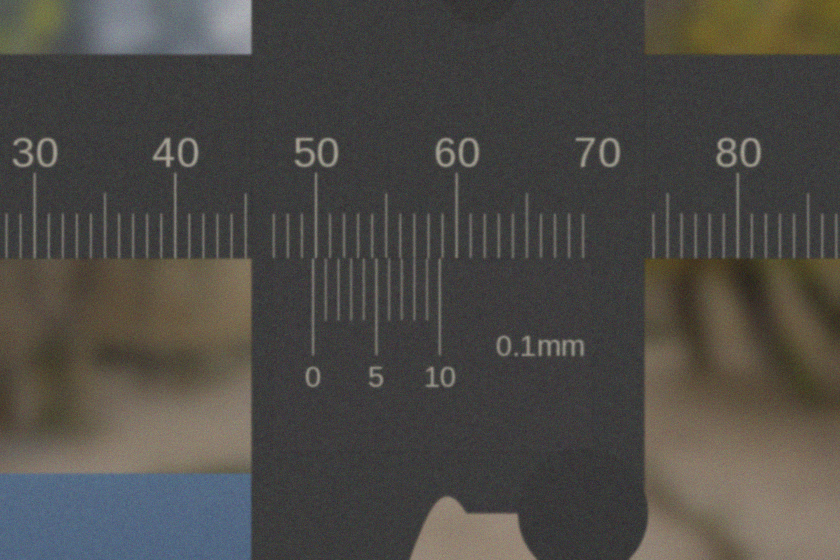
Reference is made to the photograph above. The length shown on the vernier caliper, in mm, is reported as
49.8 mm
